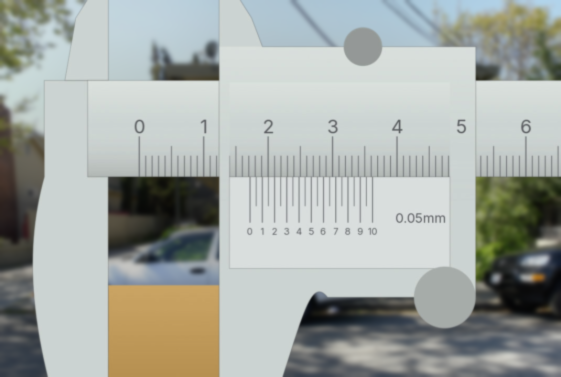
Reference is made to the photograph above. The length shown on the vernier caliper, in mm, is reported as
17.2 mm
